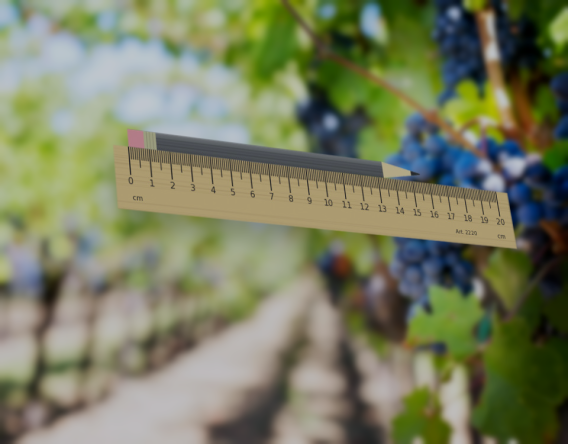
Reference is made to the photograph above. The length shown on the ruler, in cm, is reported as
15.5 cm
